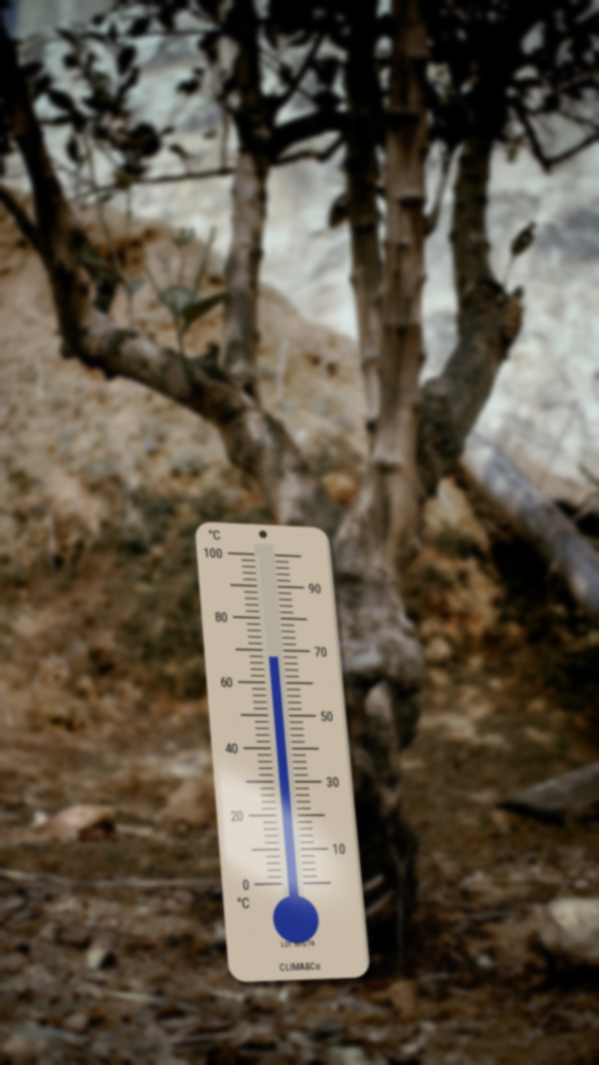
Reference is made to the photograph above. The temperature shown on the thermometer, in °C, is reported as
68 °C
